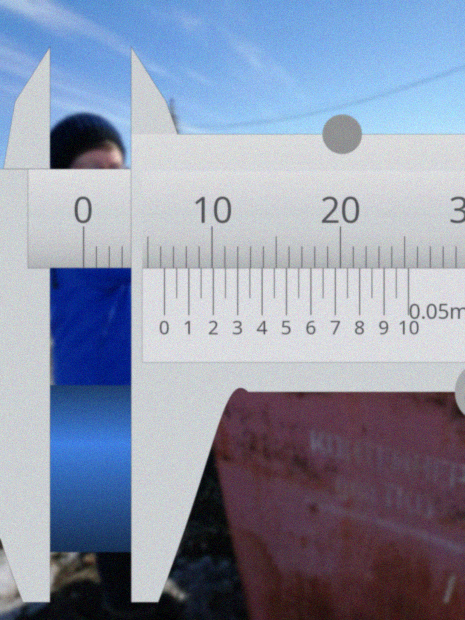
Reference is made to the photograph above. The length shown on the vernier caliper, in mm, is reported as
6.3 mm
